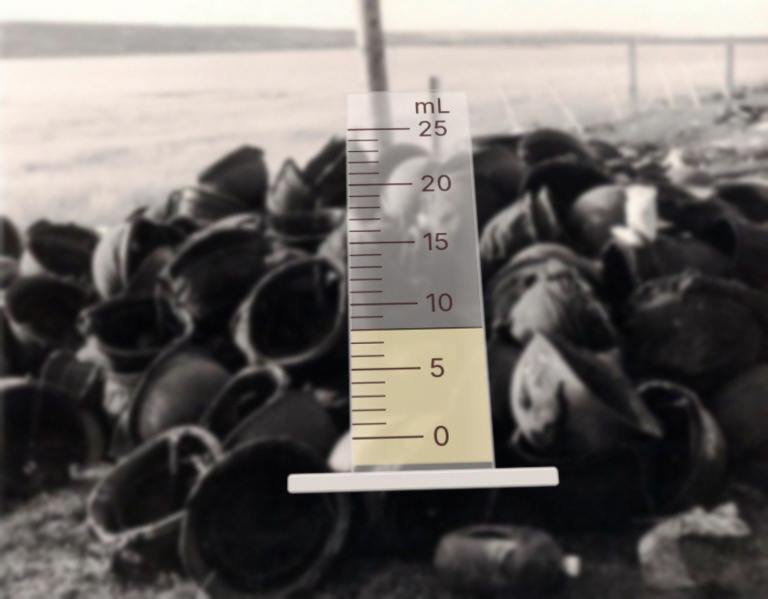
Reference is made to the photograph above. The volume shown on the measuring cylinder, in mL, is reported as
8 mL
